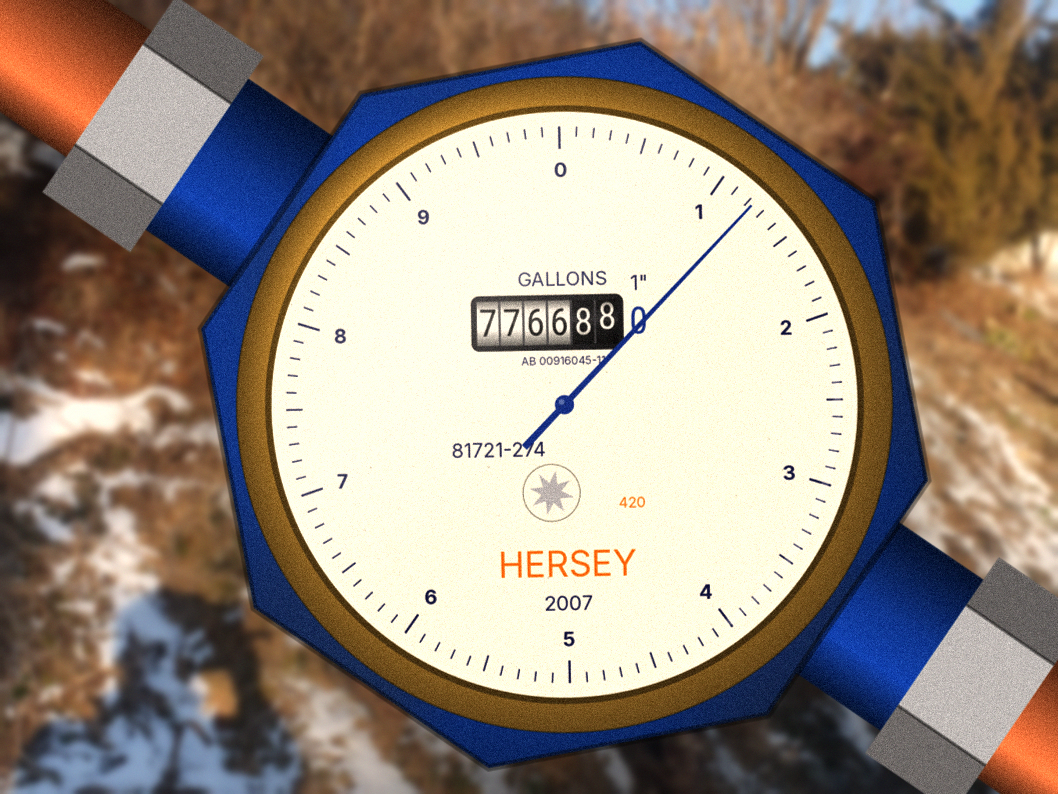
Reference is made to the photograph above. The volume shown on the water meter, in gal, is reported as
7766881.2 gal
